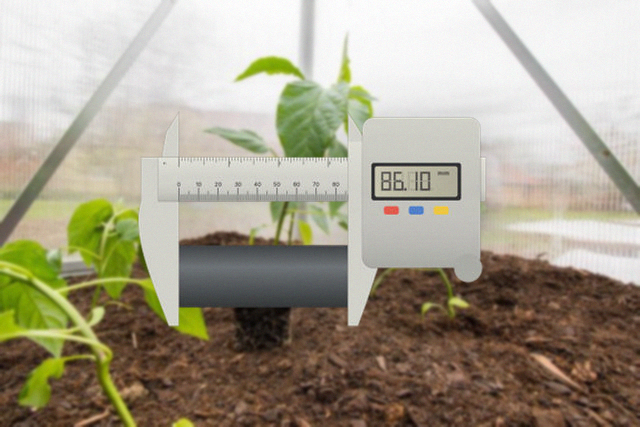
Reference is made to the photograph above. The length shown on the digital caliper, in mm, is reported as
86.10 mm
